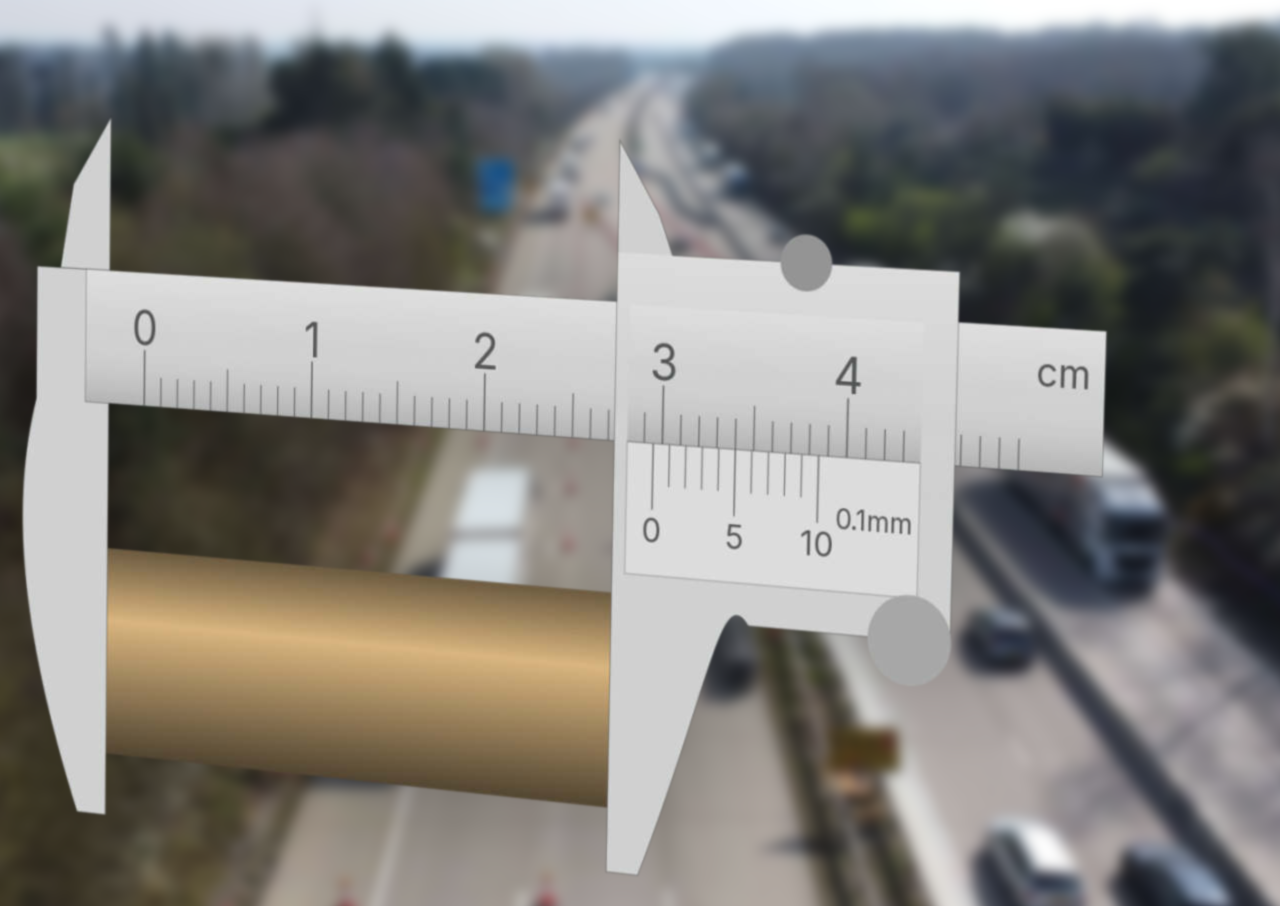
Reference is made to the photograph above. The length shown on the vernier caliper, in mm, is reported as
29.5 mm
